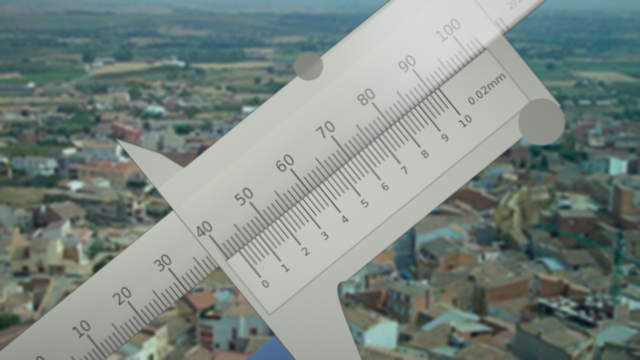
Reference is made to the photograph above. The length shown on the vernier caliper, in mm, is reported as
42.5 mm
